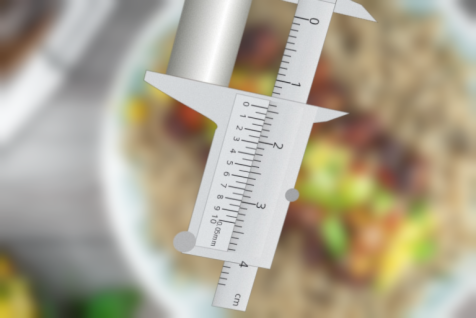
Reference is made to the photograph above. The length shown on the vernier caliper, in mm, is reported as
14.6 mm
